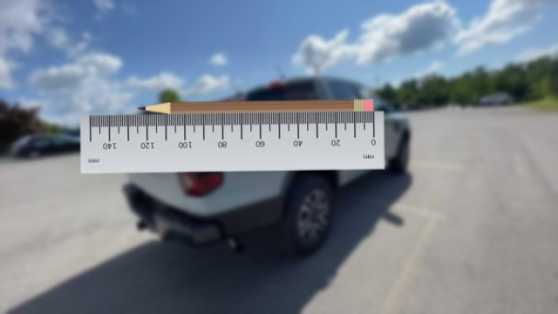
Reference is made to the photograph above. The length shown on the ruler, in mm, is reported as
125 mm
